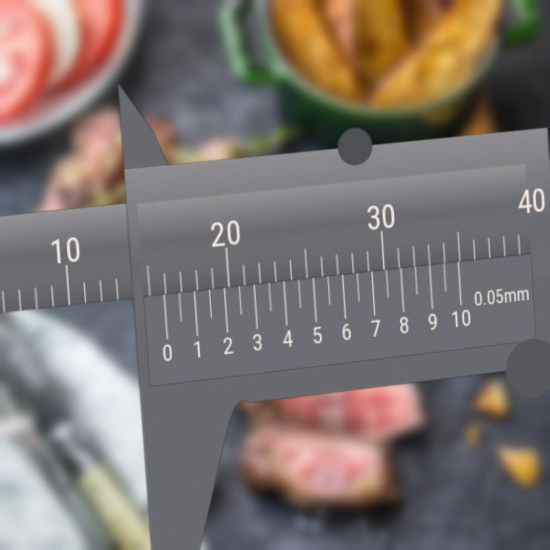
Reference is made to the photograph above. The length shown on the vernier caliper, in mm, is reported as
15.9 mm
